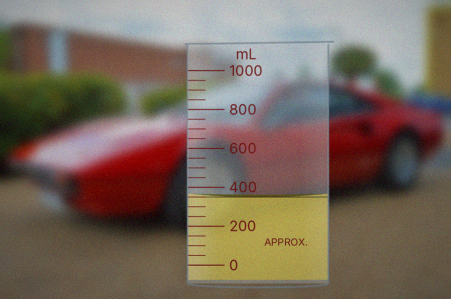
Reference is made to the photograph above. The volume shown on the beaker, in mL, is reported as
350 mL
